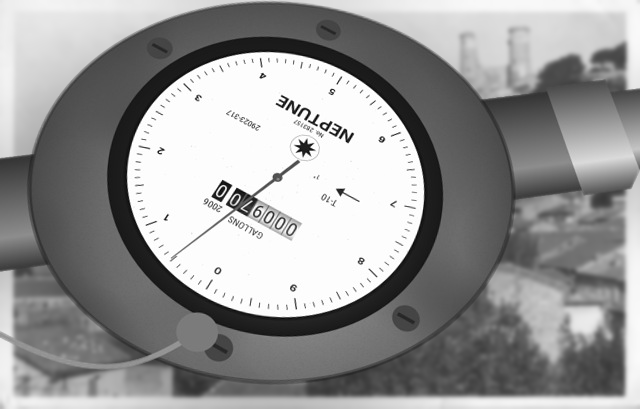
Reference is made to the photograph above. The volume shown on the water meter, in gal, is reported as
9700.5 gal
